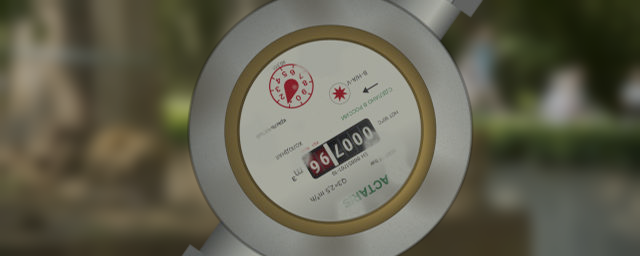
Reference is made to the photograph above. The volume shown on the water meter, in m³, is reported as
7.961 m³
